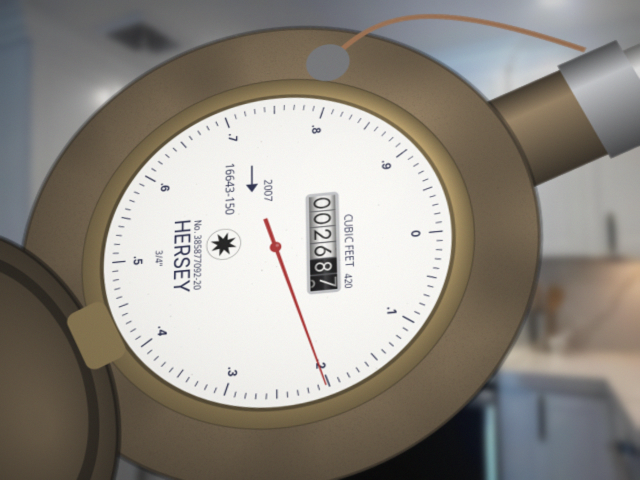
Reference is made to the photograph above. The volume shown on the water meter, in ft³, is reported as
2687.20 ft³
